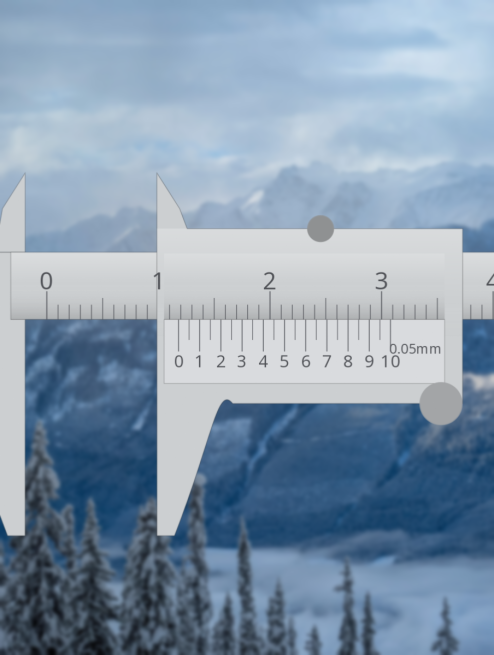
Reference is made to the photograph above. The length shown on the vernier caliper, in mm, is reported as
11.8 mm
